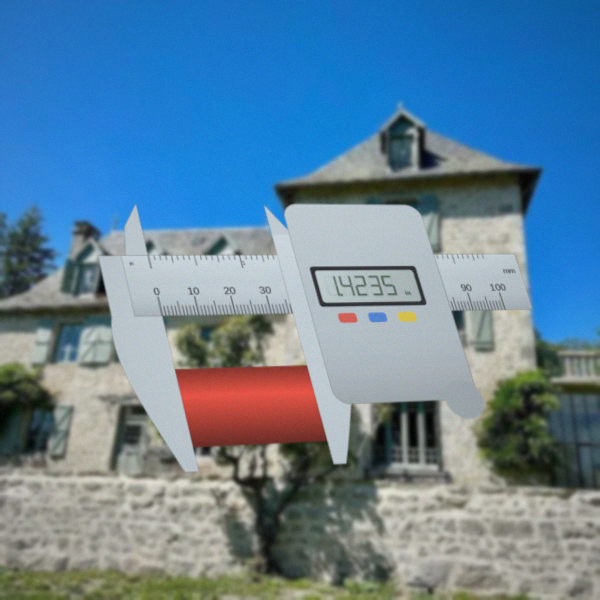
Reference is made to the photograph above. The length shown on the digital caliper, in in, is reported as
1.4235 in
